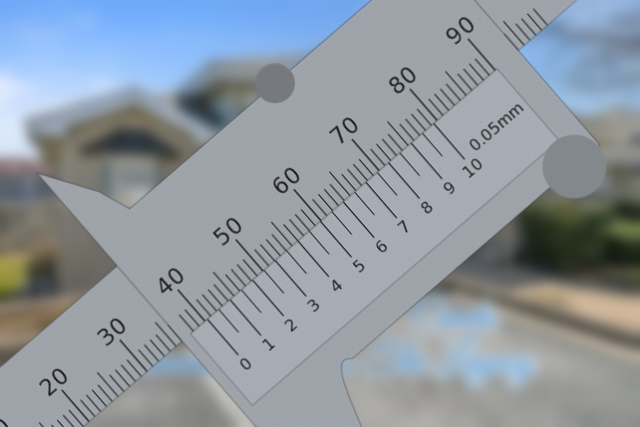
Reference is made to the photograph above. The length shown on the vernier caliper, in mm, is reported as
40.4 mm
